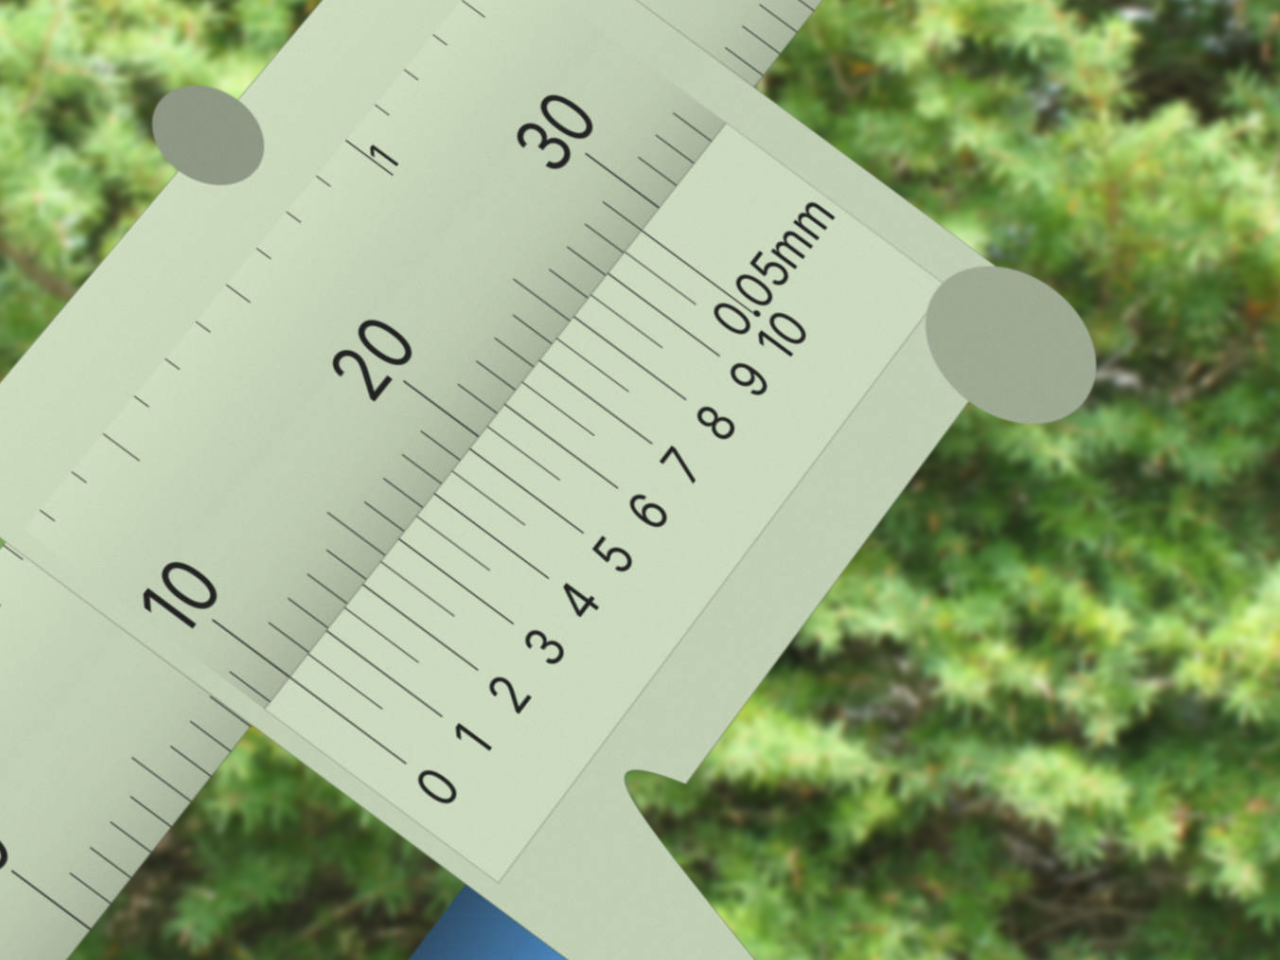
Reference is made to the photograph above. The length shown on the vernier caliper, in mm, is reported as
10.00 mm
